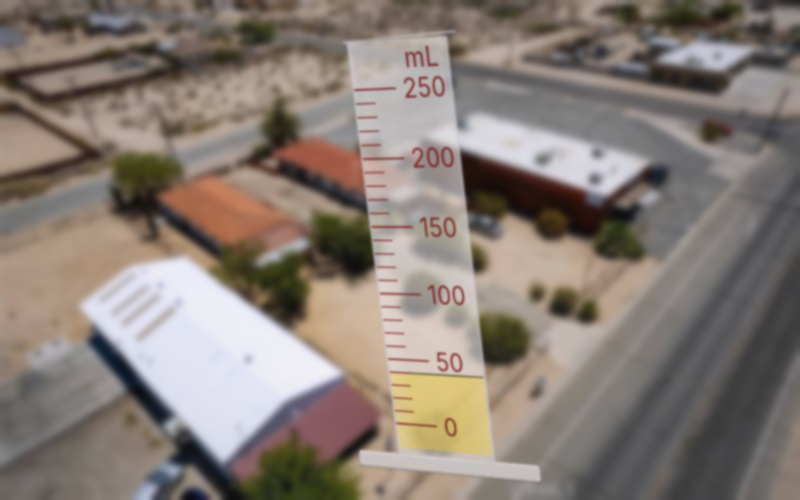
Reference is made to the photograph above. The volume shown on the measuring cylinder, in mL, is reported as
40 mL
